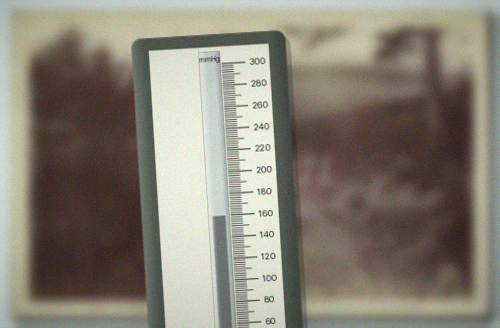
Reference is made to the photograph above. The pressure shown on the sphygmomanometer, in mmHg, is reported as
160 mmHg
